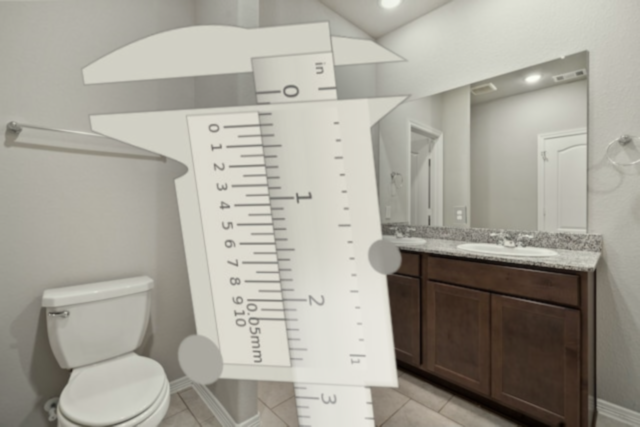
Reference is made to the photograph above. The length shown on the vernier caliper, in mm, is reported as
3.0 mm
